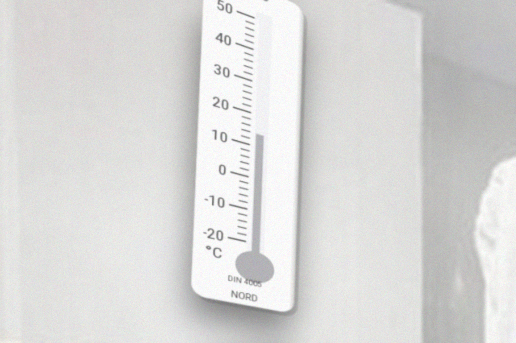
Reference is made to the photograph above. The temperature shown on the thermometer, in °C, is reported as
14 °C
